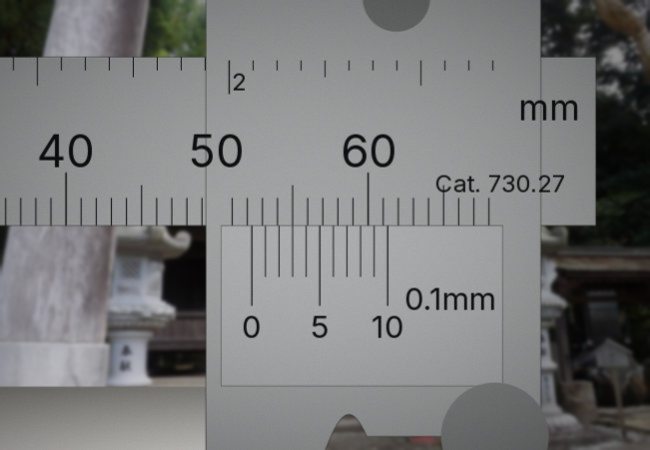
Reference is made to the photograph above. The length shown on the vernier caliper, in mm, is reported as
52.3 mm
